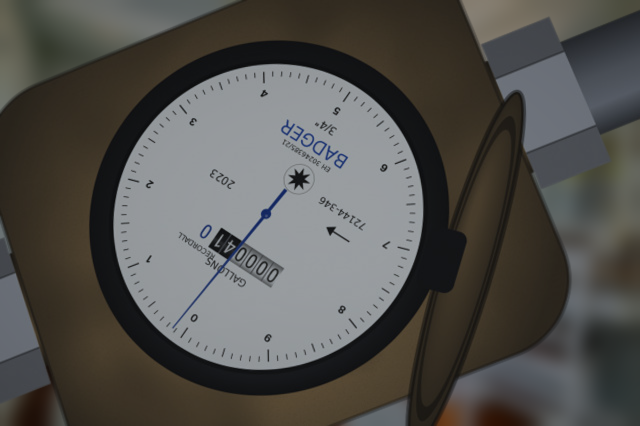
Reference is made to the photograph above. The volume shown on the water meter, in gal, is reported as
410.1 gal
